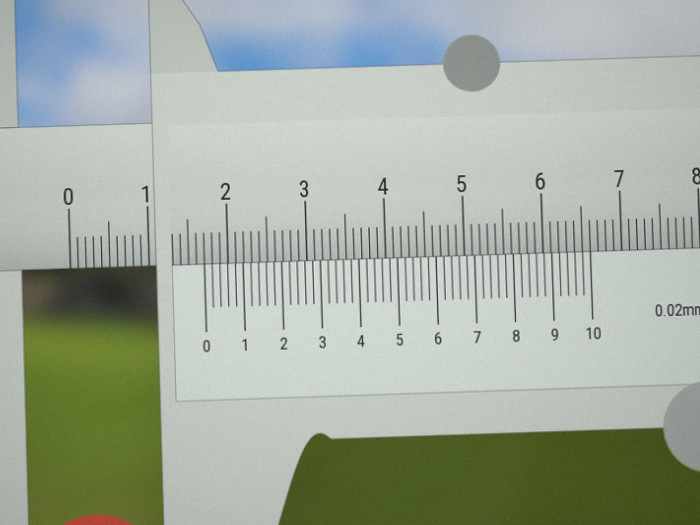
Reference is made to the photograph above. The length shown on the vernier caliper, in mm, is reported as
17.0 mm
